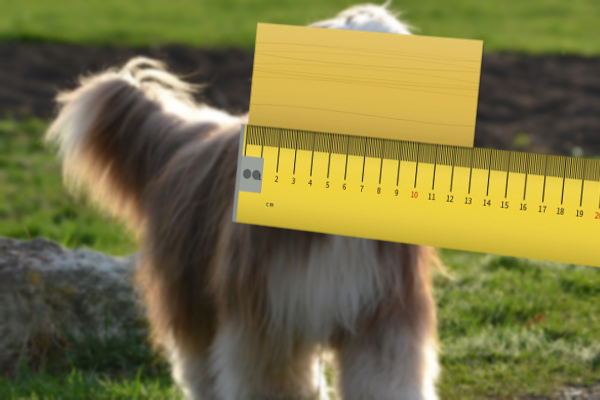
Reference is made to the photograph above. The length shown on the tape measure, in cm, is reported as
13 cm
